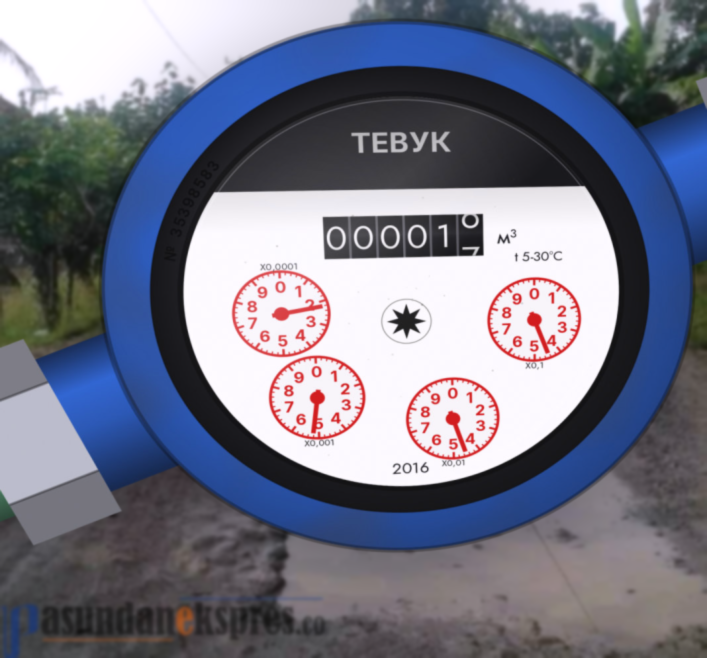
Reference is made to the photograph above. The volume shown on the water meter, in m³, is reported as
16.4452 m³
